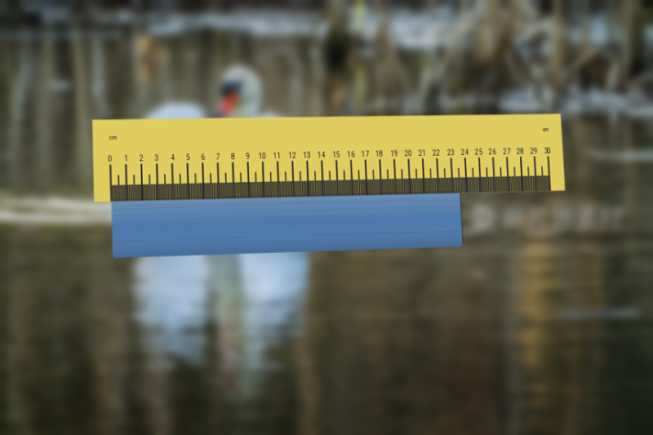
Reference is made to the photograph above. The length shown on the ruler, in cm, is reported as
23.5 cm
